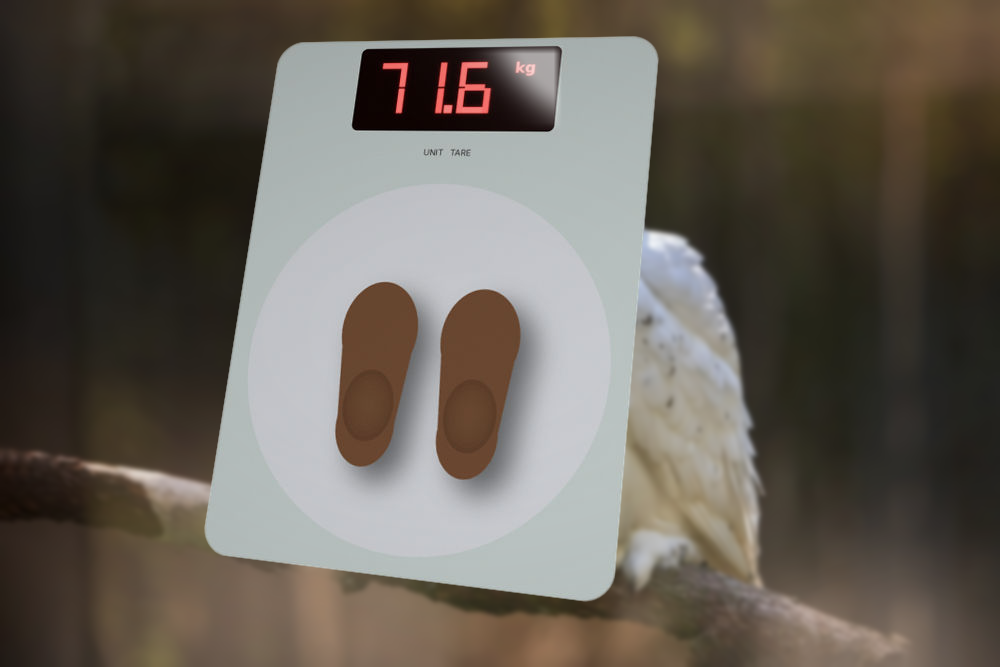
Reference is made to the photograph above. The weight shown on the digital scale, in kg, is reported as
71.6 kg
